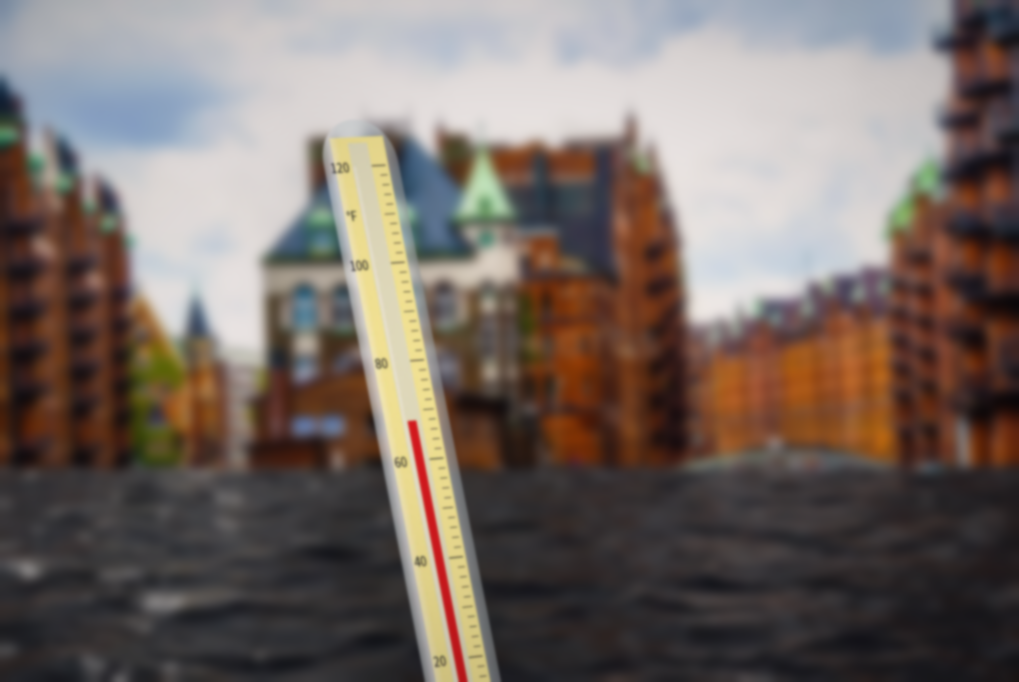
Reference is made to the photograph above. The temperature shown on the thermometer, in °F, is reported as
68 °F
